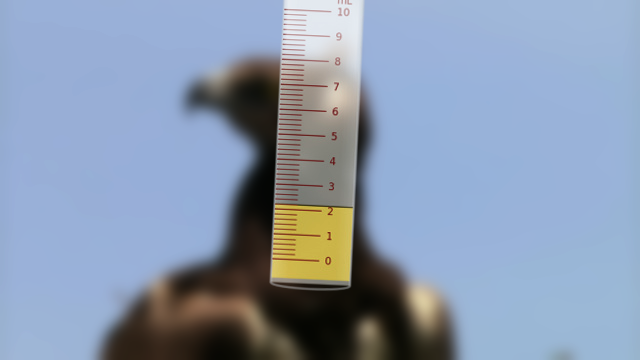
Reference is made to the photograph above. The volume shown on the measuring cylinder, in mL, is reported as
2.2 mL
